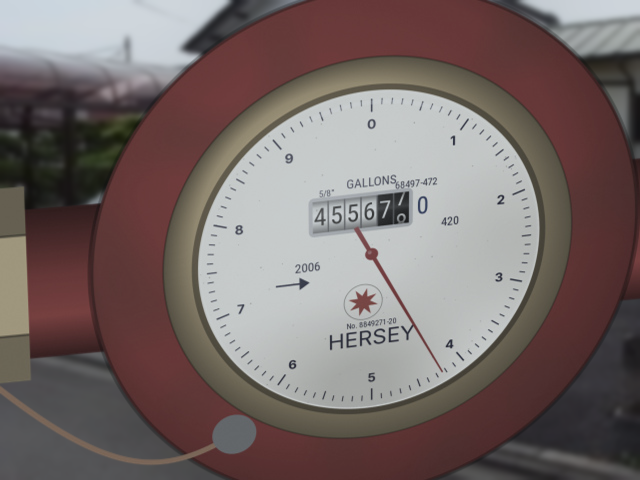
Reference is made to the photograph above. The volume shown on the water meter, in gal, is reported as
4556774.2 gal
